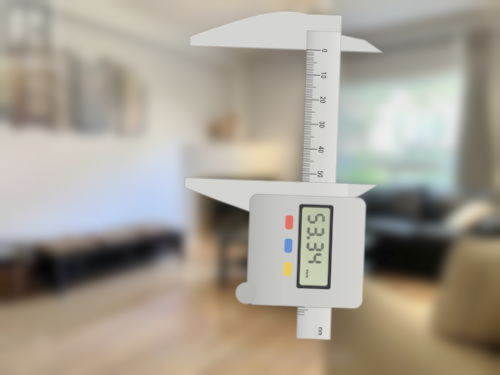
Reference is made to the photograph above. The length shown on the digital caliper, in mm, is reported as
53.34 mm
